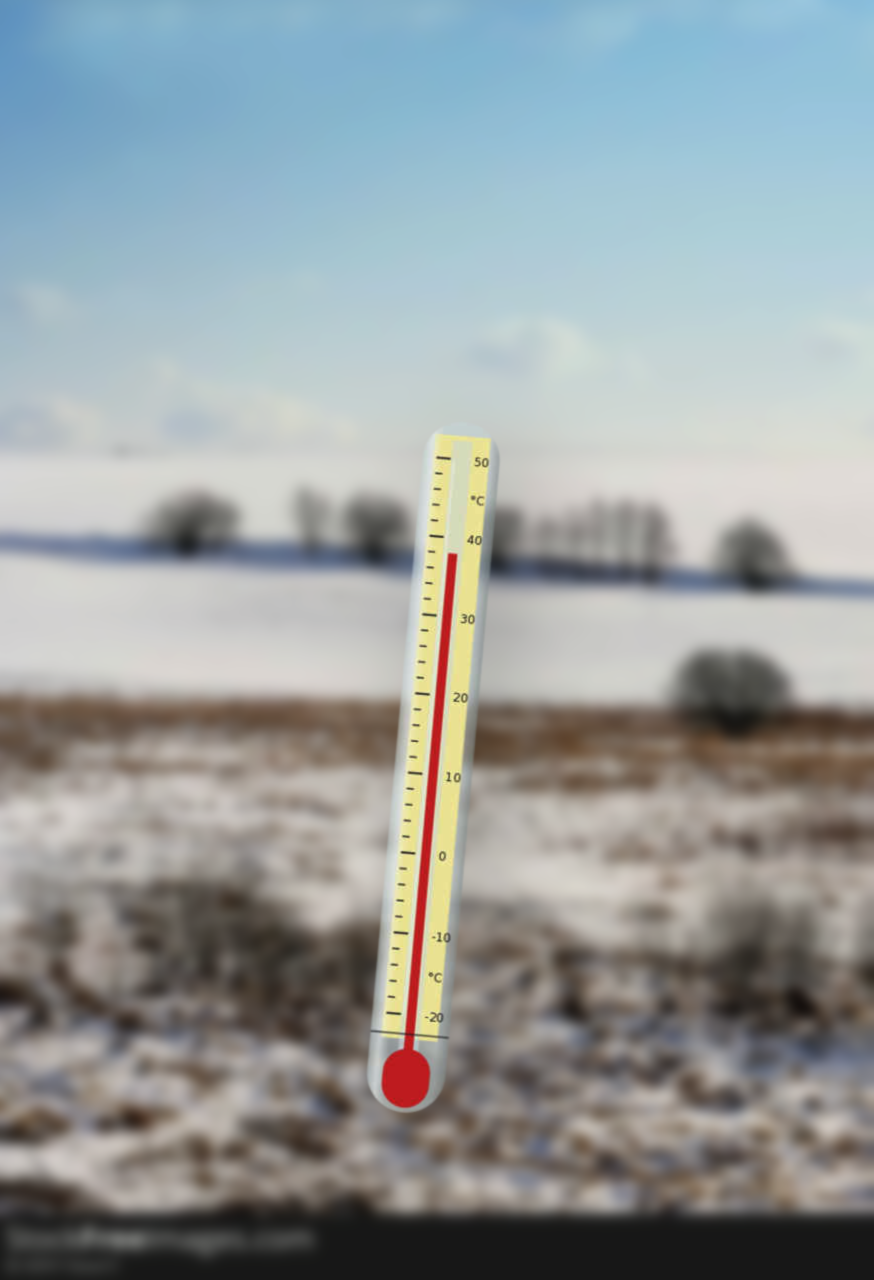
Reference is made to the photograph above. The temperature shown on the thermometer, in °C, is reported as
38 °C
